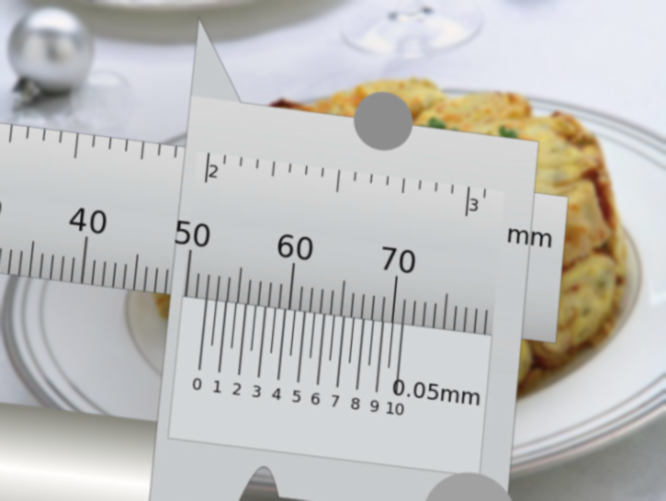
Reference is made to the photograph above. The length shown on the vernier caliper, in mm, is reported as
52.0 mm
